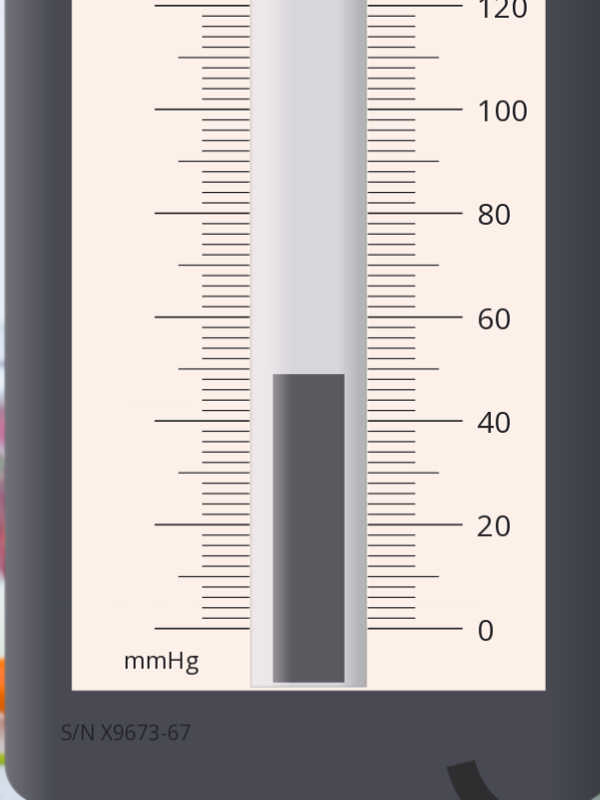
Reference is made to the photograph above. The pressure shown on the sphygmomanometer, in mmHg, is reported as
49 mmHg
